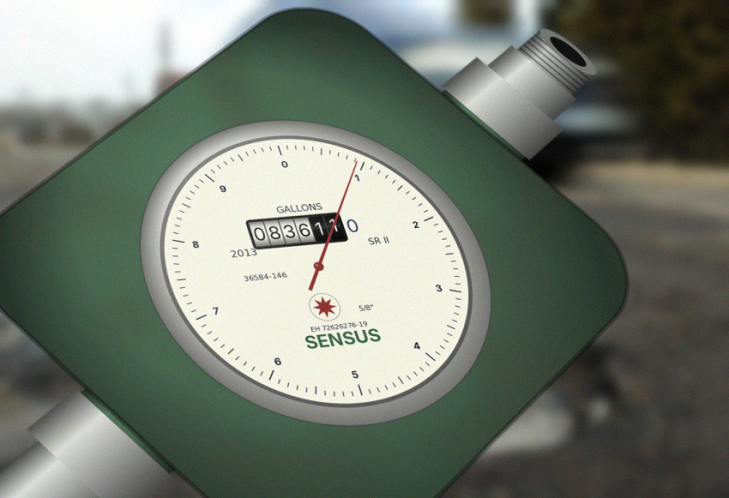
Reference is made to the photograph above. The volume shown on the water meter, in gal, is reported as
836110.9 gal
